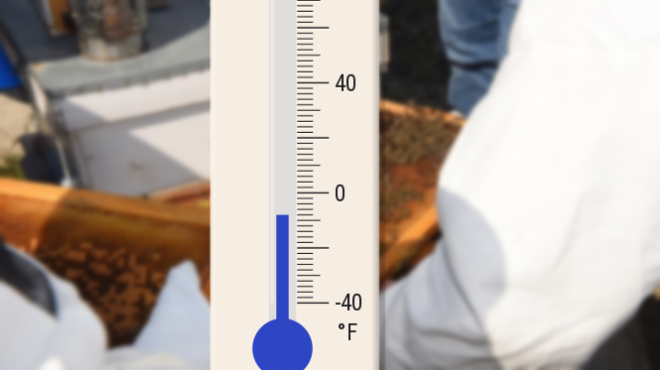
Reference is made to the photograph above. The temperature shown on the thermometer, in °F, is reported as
-8 °F
